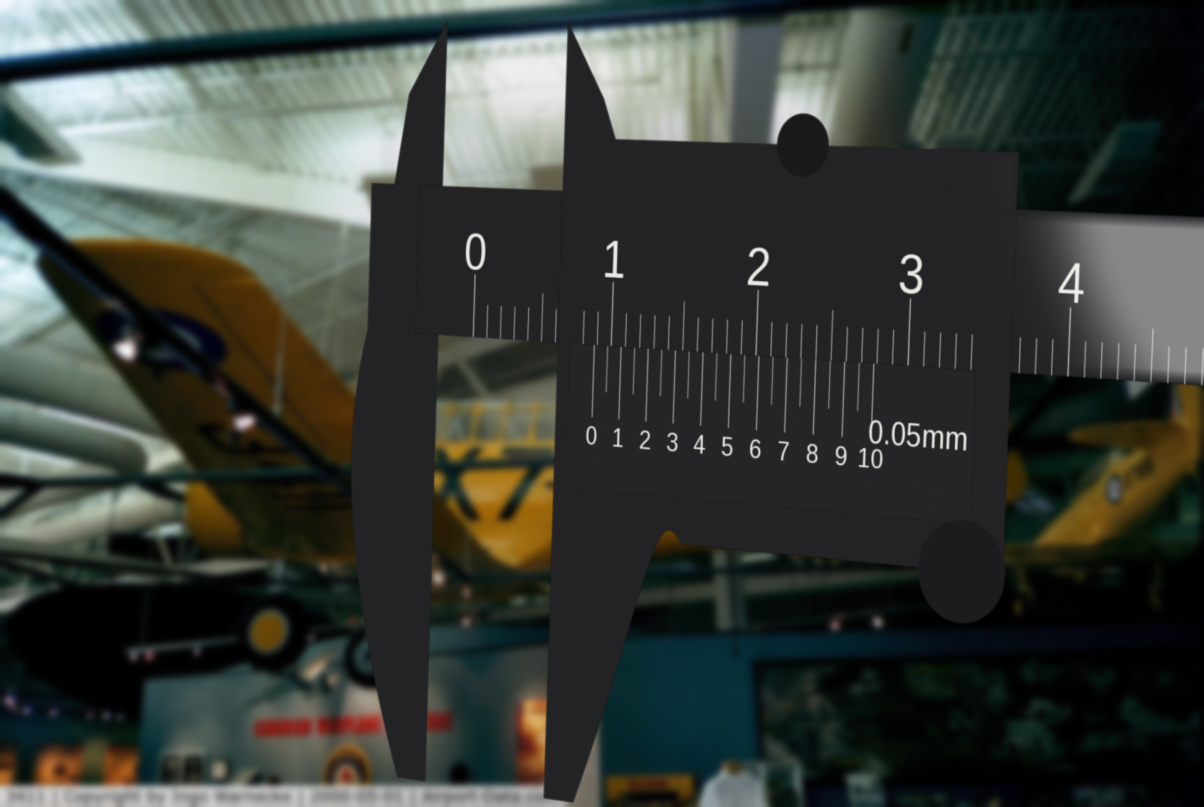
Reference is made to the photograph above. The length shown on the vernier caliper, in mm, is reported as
8.8 mm
